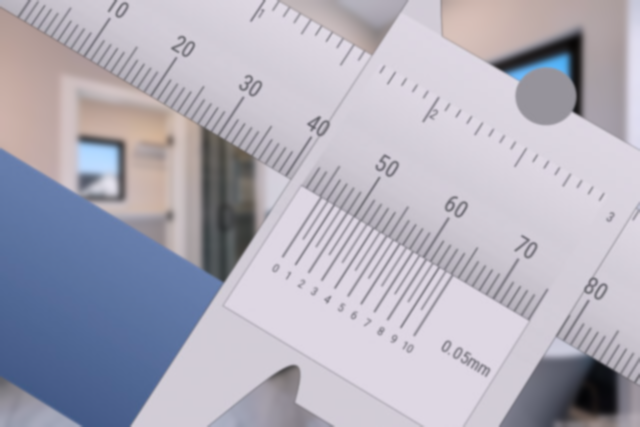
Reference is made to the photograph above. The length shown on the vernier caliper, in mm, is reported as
45.2 mm
